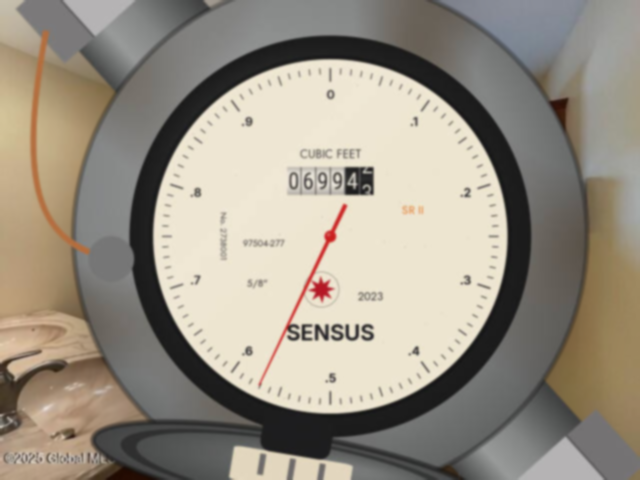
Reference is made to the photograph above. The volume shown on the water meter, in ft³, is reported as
69942.57 ft³
